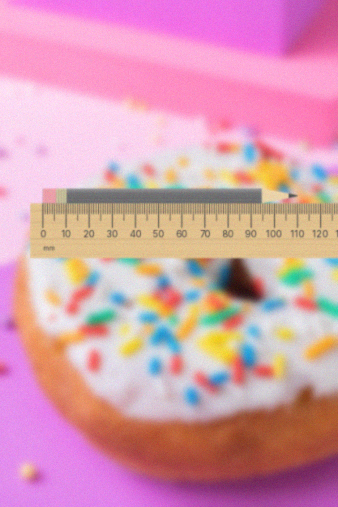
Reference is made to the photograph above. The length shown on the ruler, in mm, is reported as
110 mm
